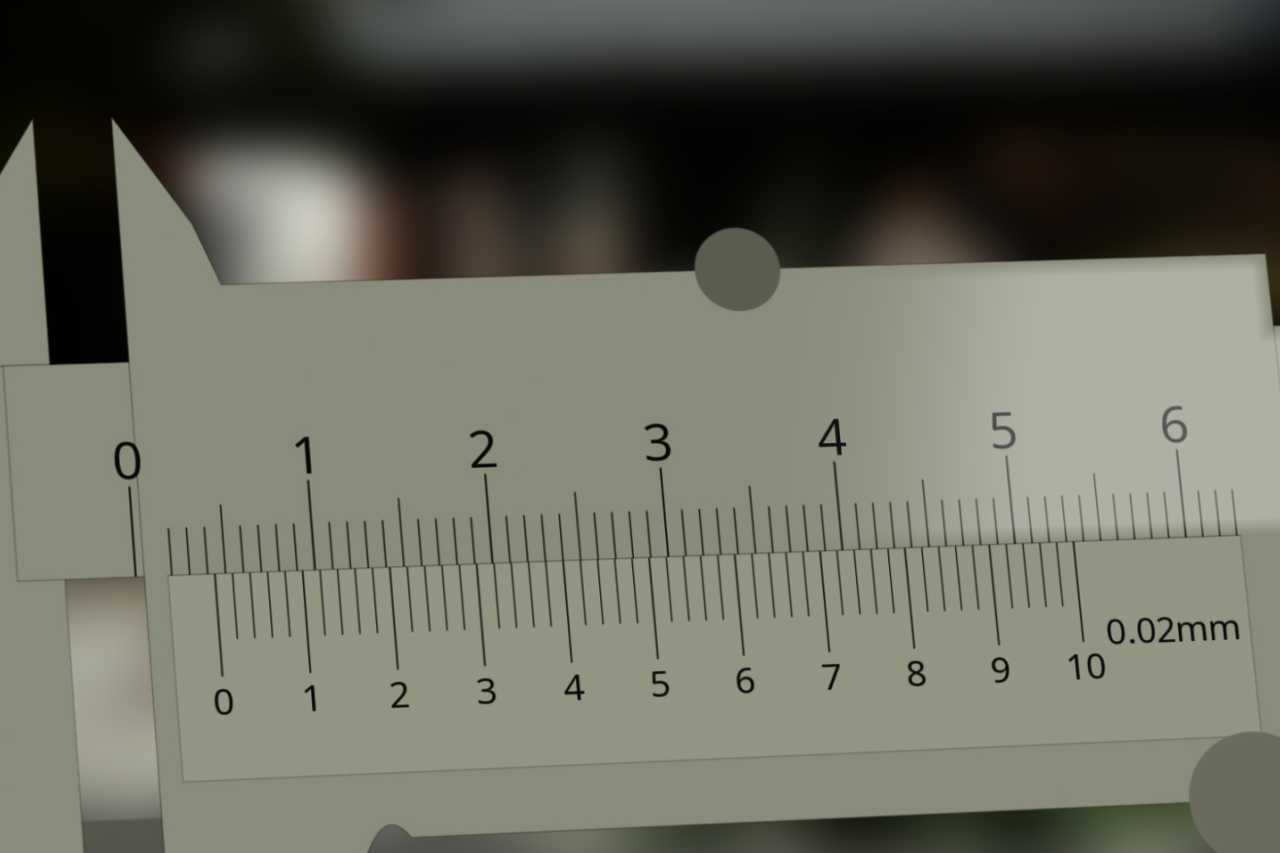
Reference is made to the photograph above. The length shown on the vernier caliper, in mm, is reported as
4.4 mm
